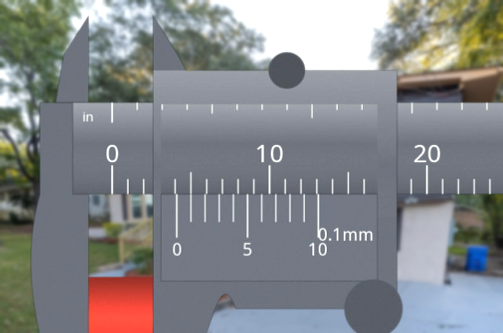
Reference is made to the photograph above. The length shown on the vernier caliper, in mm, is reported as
4.1 mm
